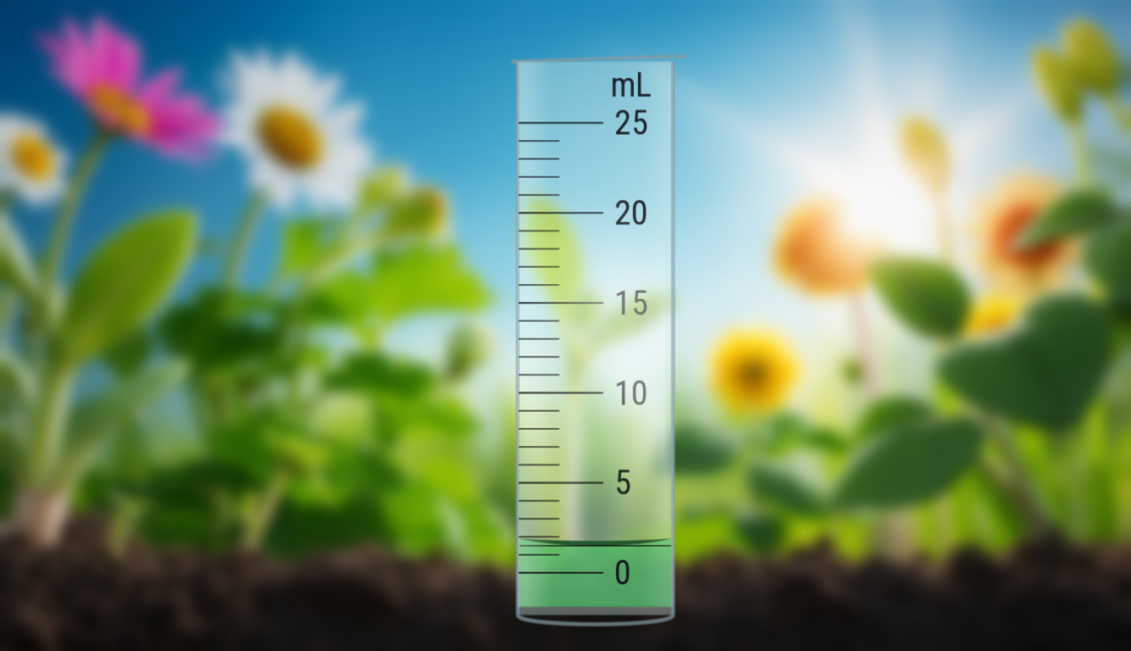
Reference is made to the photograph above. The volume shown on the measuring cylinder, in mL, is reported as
1.5 mL
